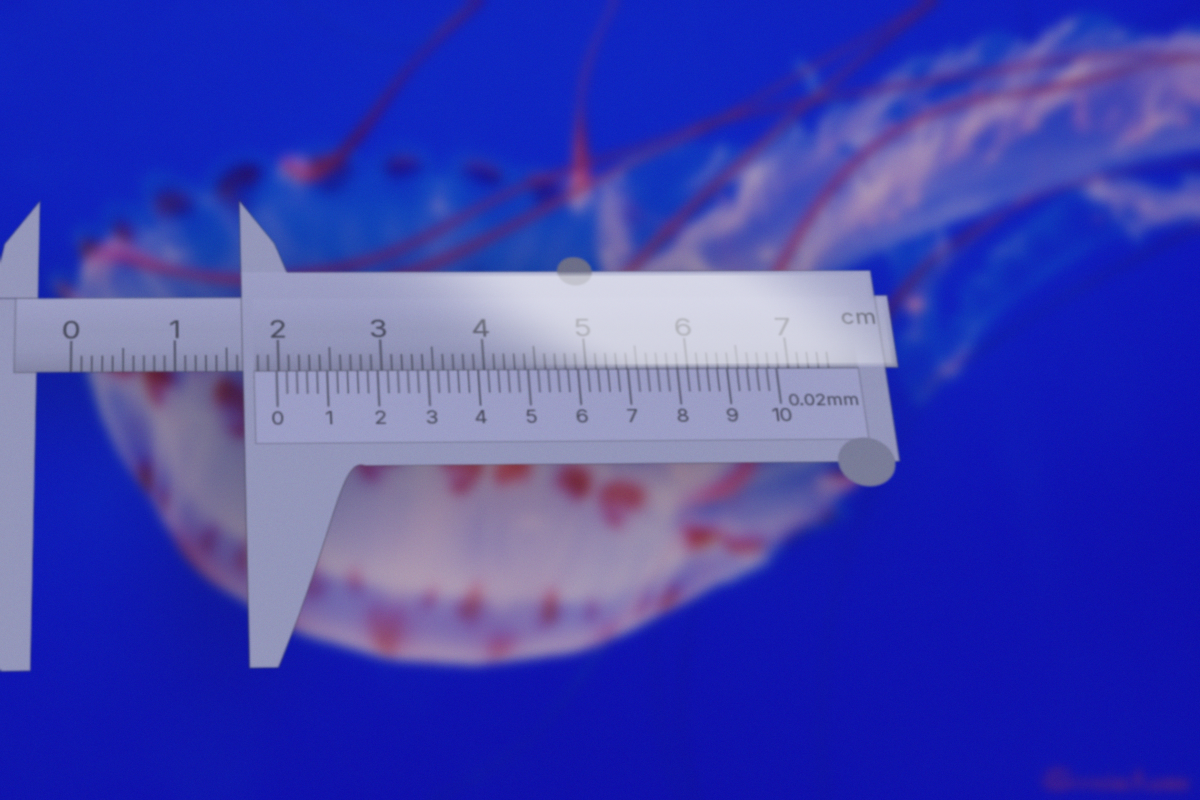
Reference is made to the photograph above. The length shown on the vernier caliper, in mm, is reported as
19.8 mm
